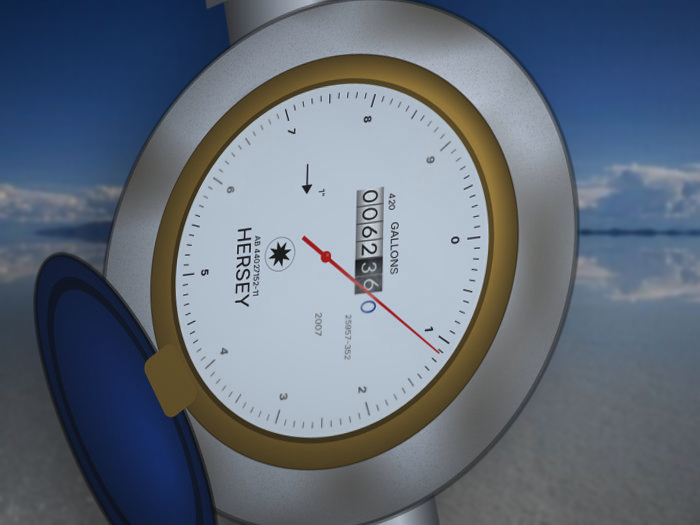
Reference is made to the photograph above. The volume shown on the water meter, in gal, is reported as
62361.1 gal
